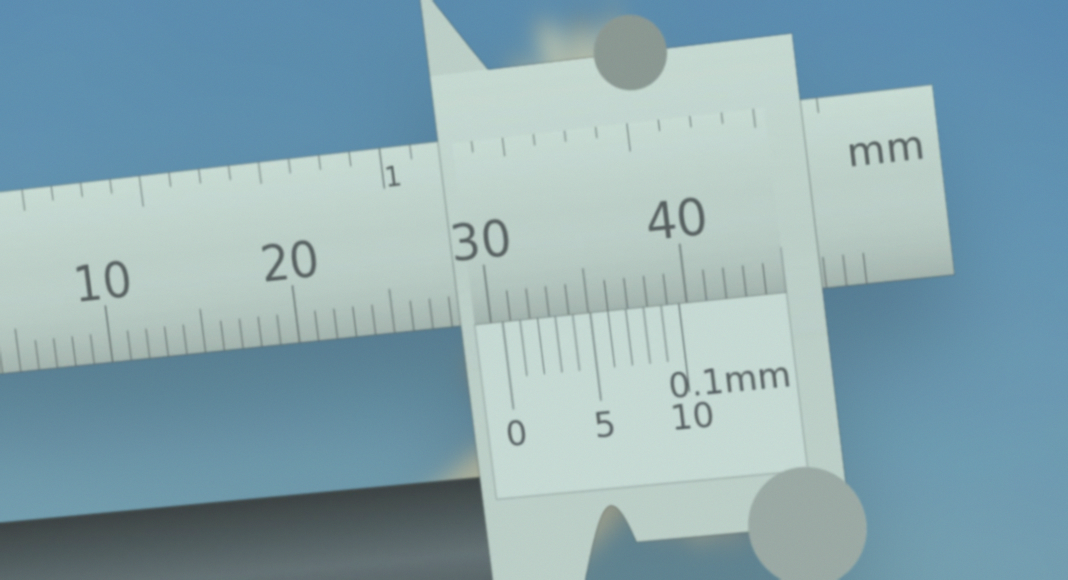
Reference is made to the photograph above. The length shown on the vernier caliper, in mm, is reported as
30.6 mm
